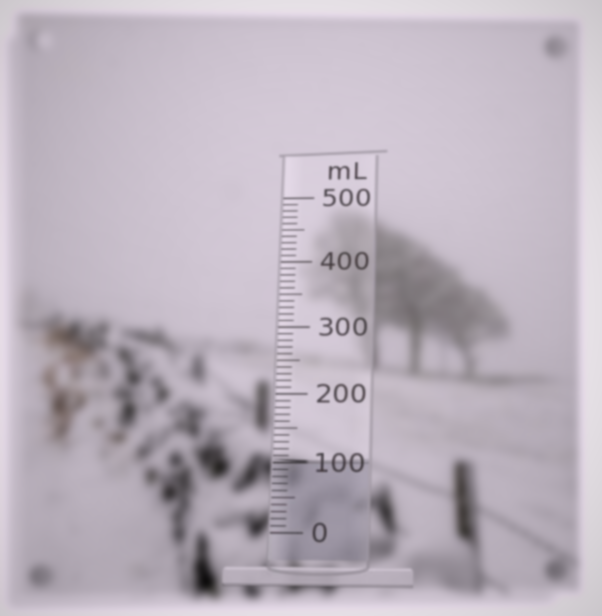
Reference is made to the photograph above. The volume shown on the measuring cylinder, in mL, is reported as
100 mL
